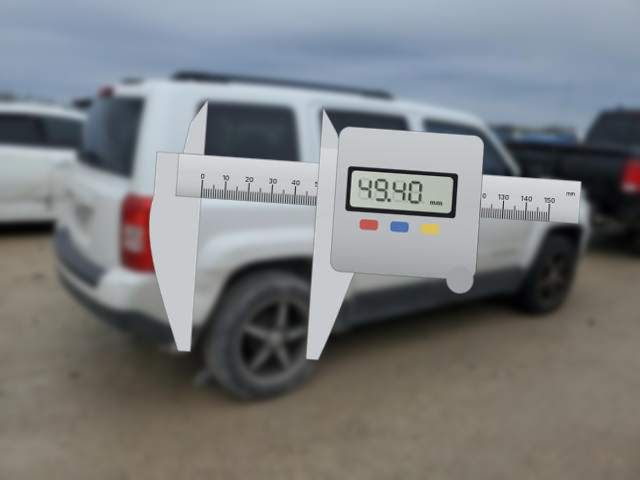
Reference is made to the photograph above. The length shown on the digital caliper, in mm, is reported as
49.40 mm
